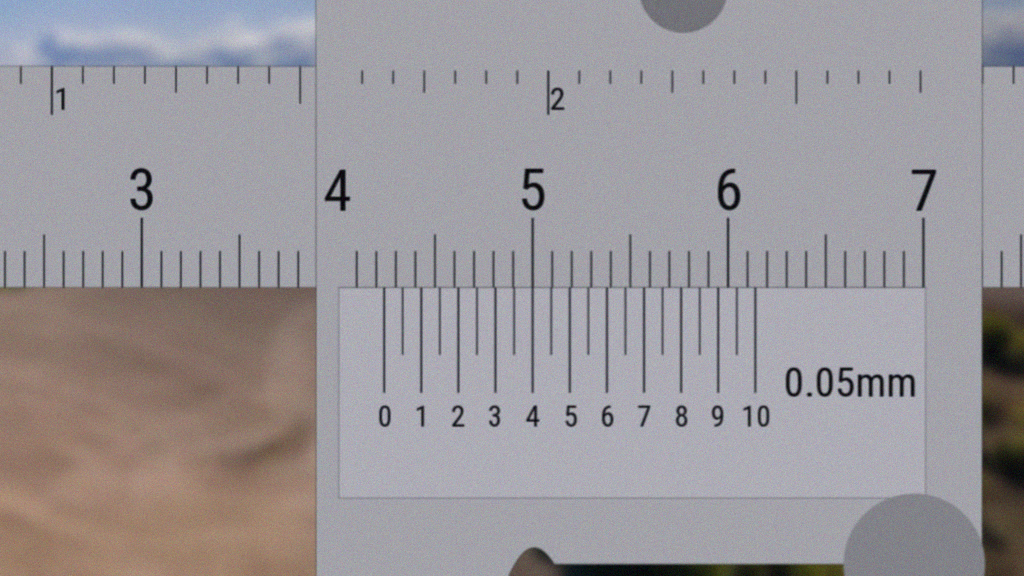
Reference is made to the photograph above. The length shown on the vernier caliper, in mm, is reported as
42.4 mm
